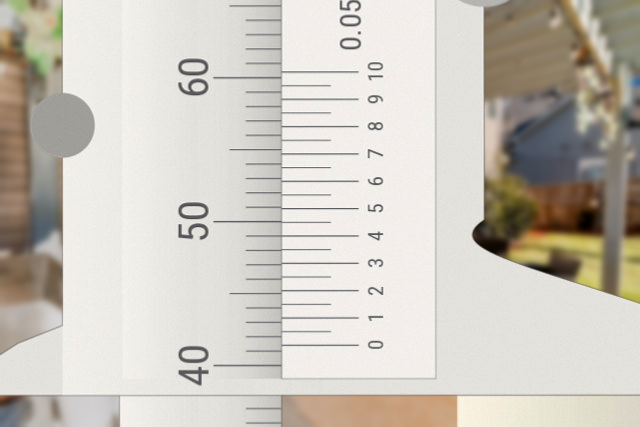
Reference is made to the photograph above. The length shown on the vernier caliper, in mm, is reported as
41.4 mm
